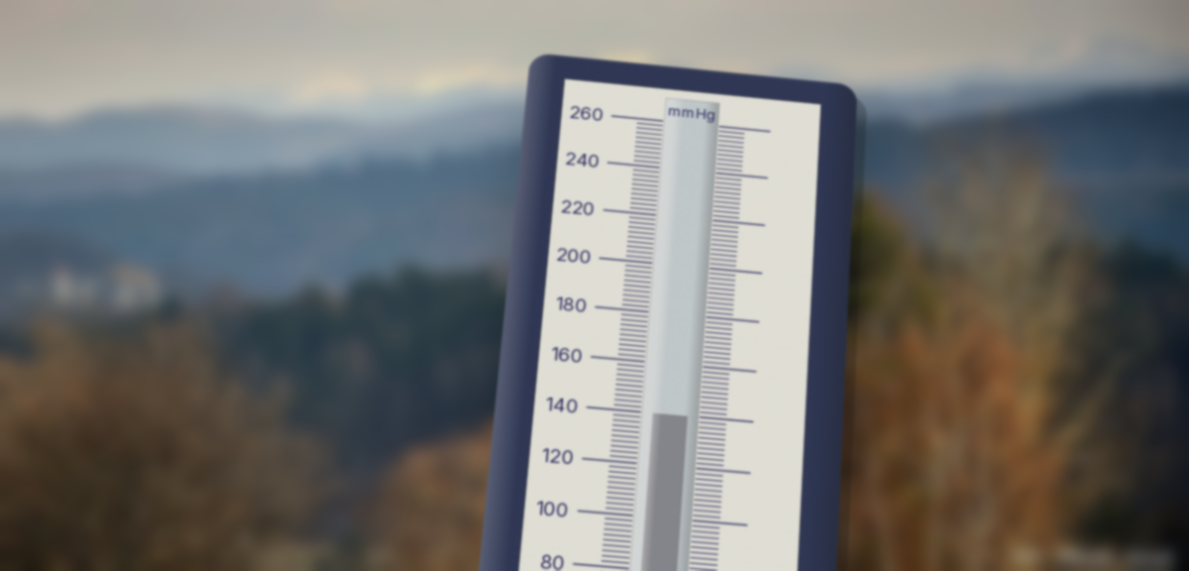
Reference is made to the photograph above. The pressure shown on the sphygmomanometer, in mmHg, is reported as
140 mmHg
